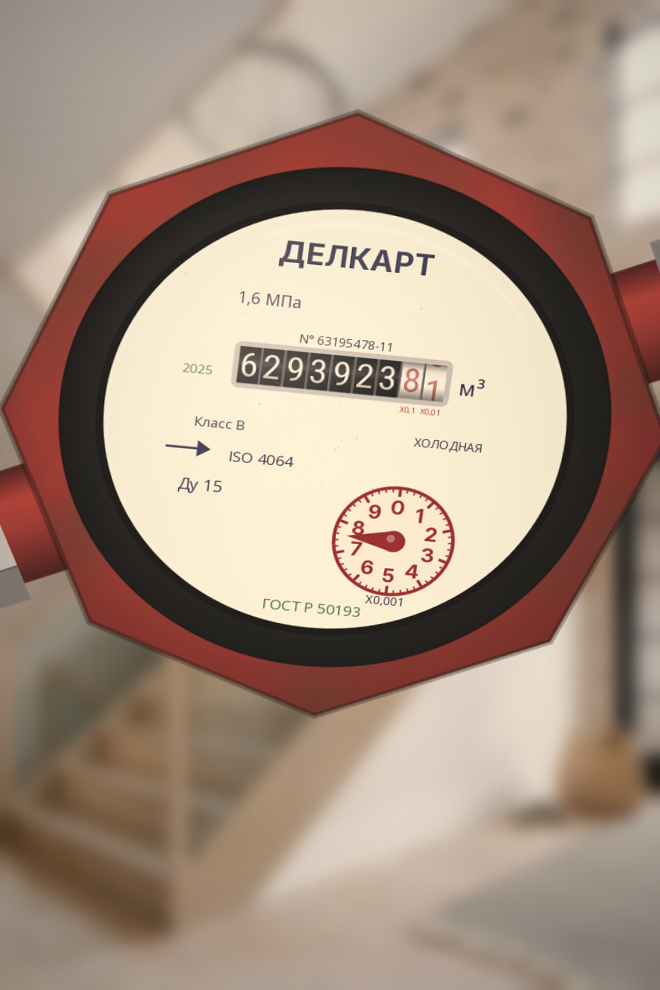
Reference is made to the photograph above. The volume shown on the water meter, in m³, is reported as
6293923.807 m³
